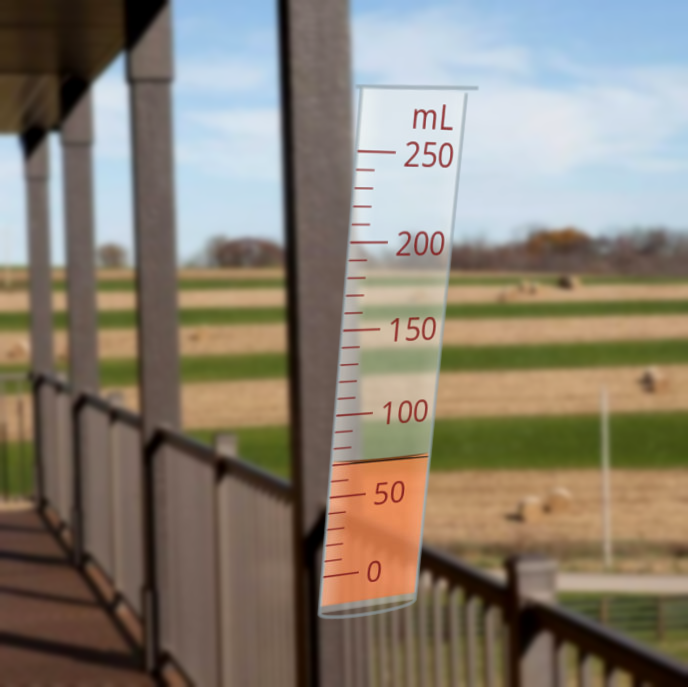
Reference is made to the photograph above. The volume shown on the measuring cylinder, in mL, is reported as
70 mL
